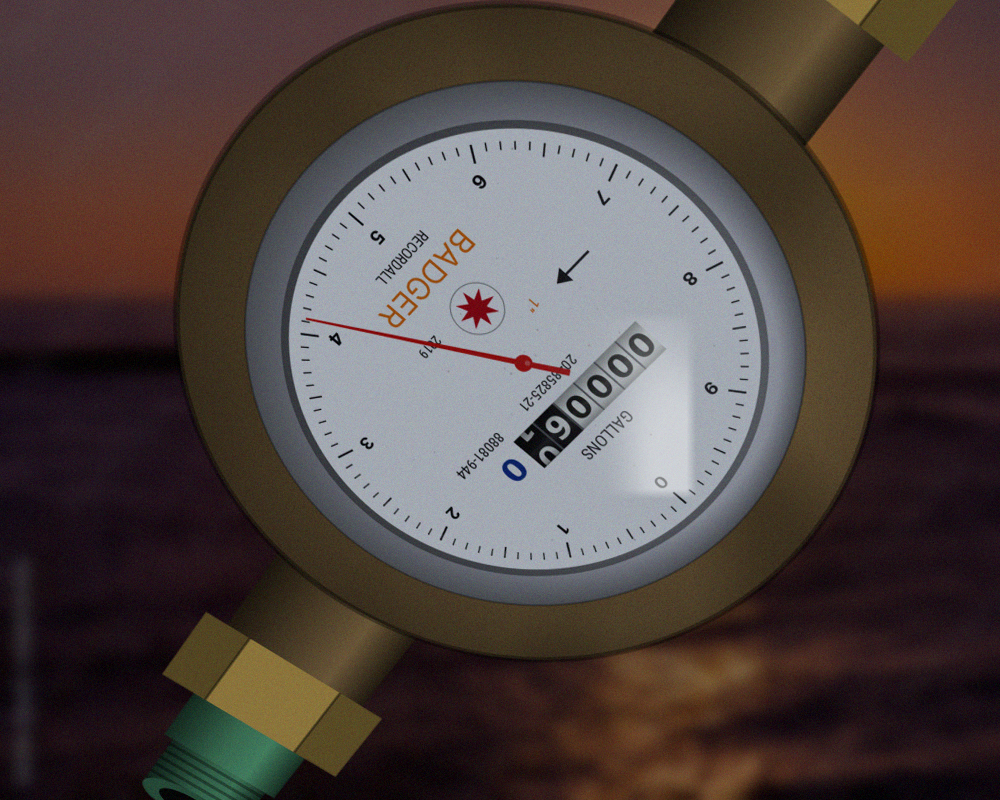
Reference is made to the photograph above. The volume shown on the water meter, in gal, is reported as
604.1 gal
